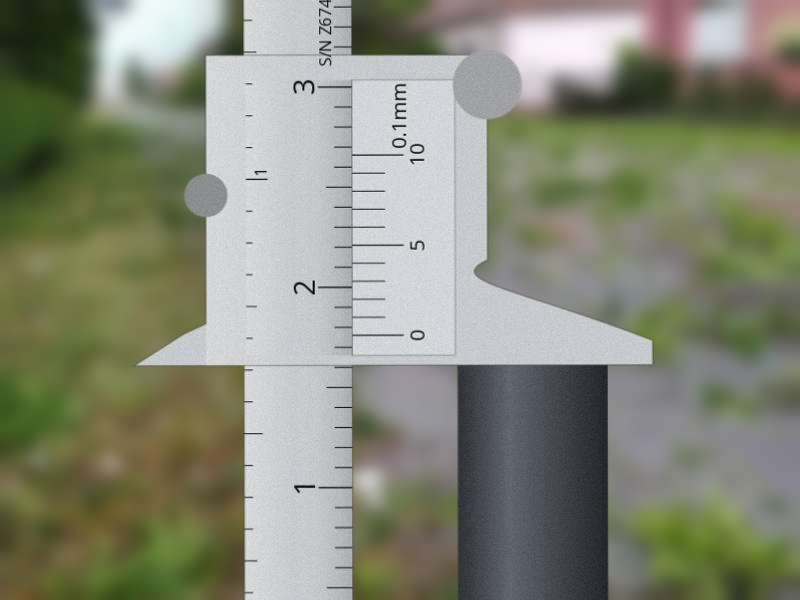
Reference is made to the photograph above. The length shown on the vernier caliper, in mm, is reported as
17.6 mm
